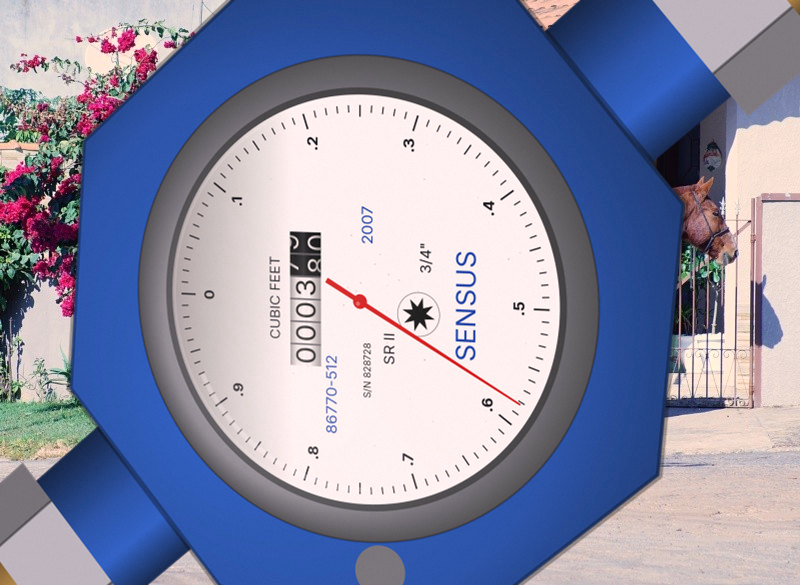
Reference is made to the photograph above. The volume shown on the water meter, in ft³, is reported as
379.58 ft³
